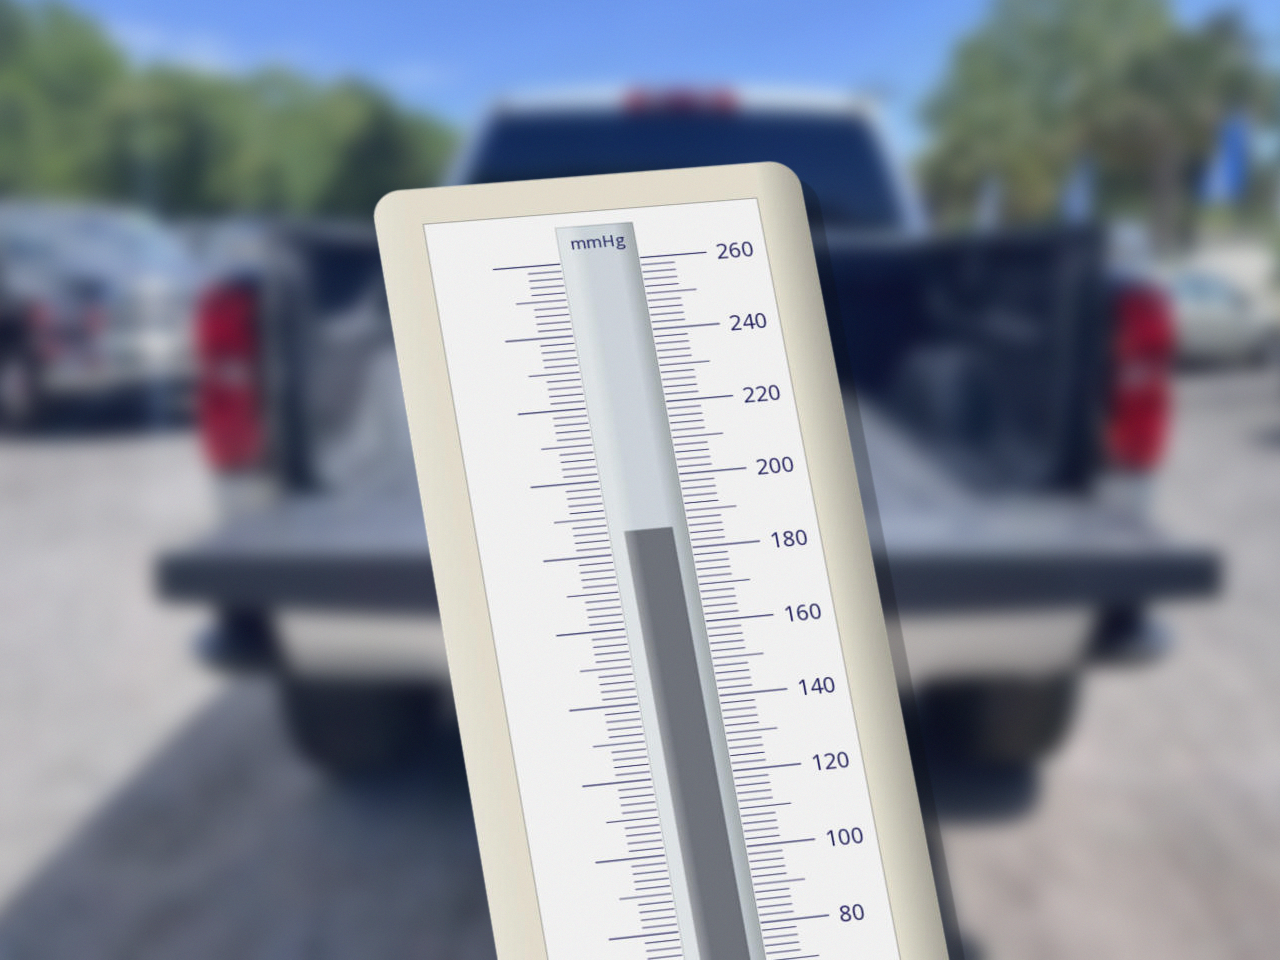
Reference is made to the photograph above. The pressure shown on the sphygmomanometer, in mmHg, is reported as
186 mmHg
